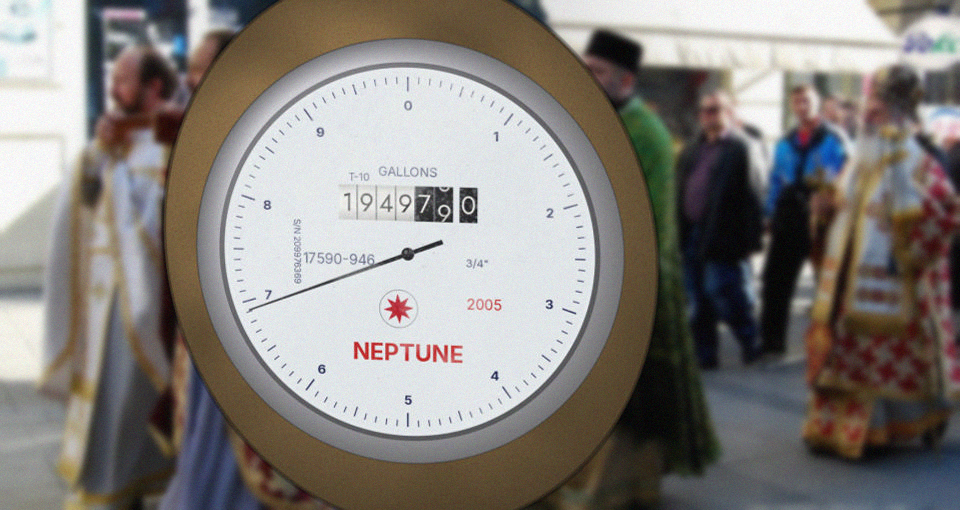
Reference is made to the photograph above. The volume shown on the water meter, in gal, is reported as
1949786.9 gal
